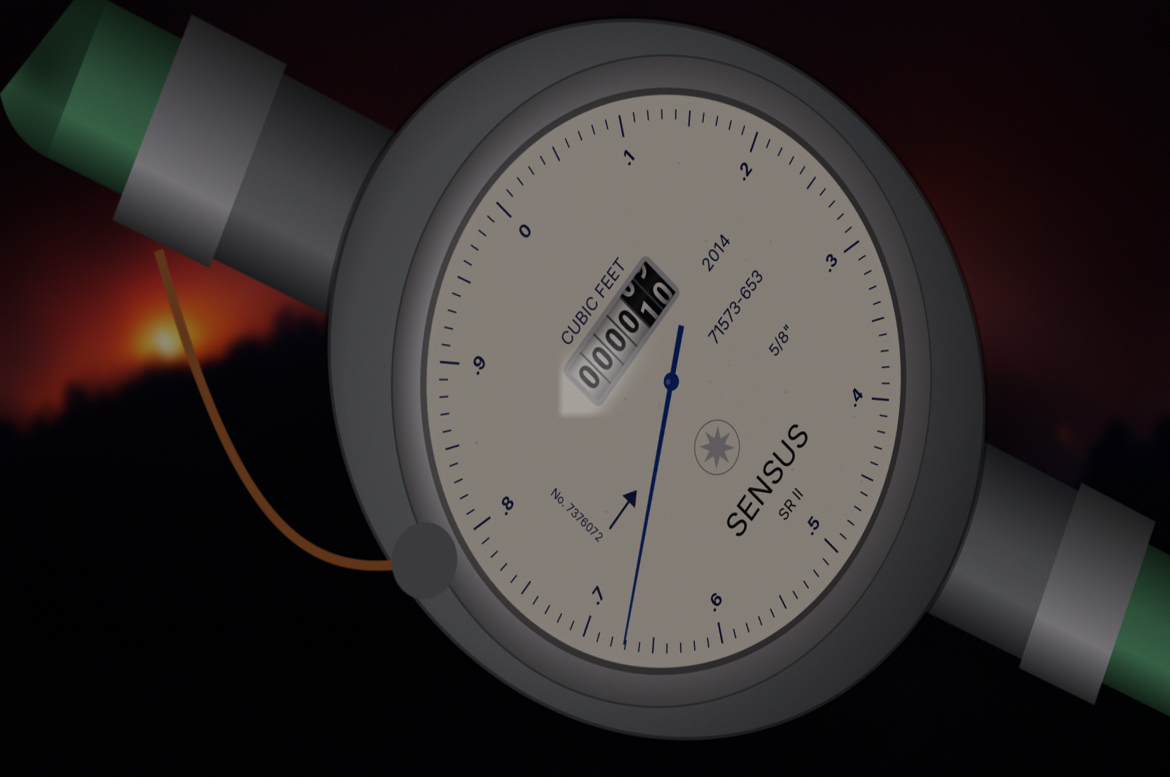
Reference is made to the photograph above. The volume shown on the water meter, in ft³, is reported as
9.67 ft³
